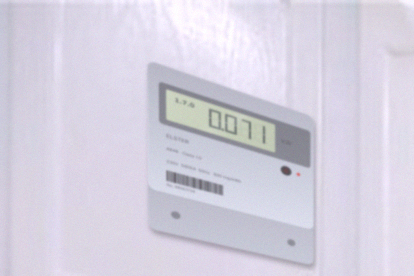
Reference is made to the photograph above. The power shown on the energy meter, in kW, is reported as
0.071 kW
